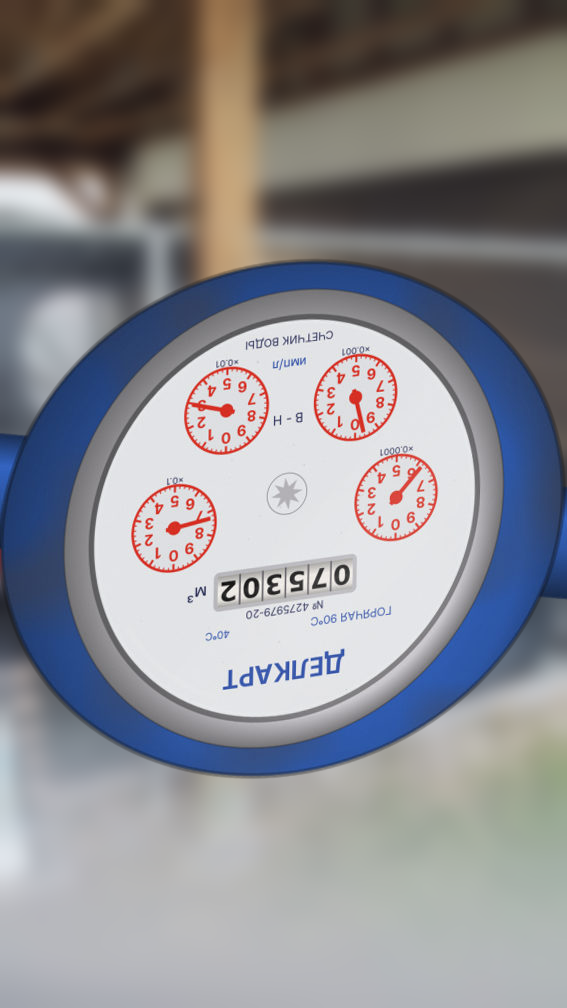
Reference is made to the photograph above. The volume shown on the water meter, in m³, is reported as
75302.7296 m³
